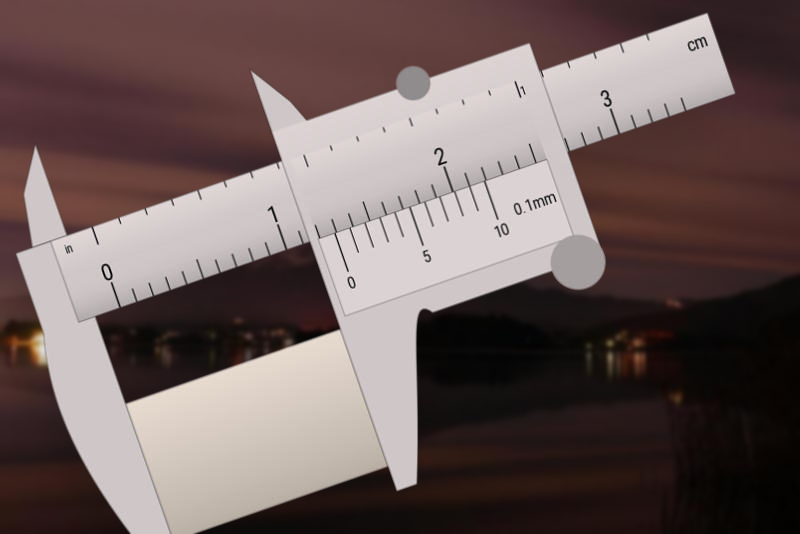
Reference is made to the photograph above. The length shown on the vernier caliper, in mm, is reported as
12.9 mm
